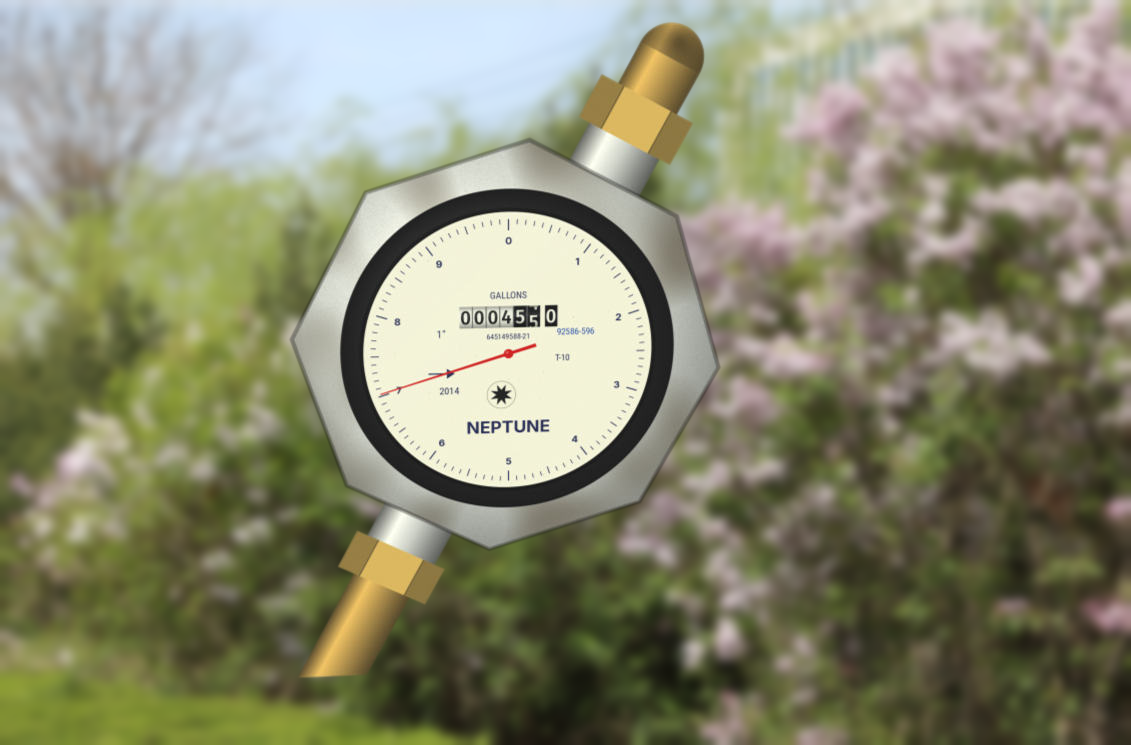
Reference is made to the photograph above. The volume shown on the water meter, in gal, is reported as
4547.0 gal
